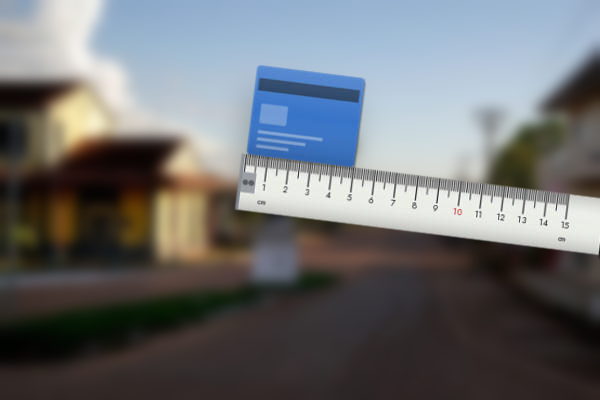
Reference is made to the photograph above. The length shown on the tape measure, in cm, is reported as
5 cm
